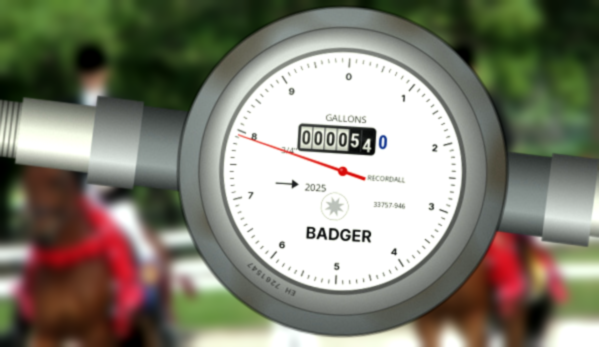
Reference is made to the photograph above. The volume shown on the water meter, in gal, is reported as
537.9 gal
